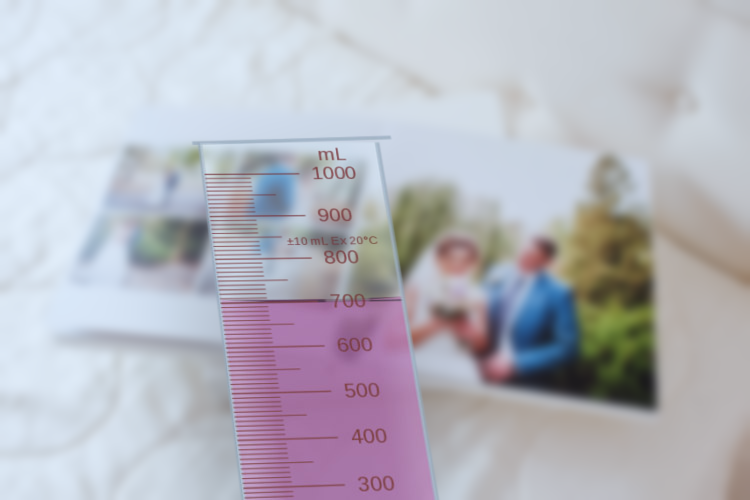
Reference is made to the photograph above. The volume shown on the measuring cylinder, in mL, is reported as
700 mL
